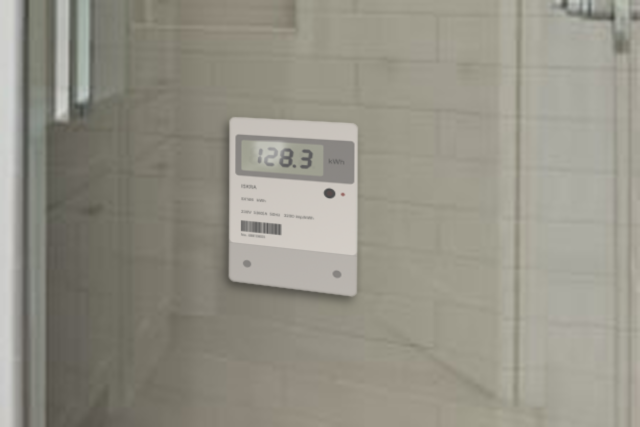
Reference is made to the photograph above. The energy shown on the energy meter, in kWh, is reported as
128.3 kWh
